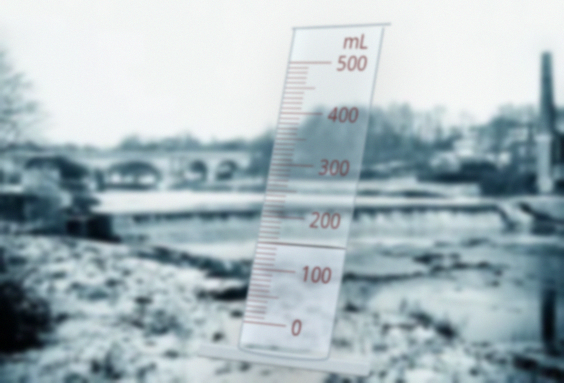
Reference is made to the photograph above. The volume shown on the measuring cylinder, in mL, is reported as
150 mL
